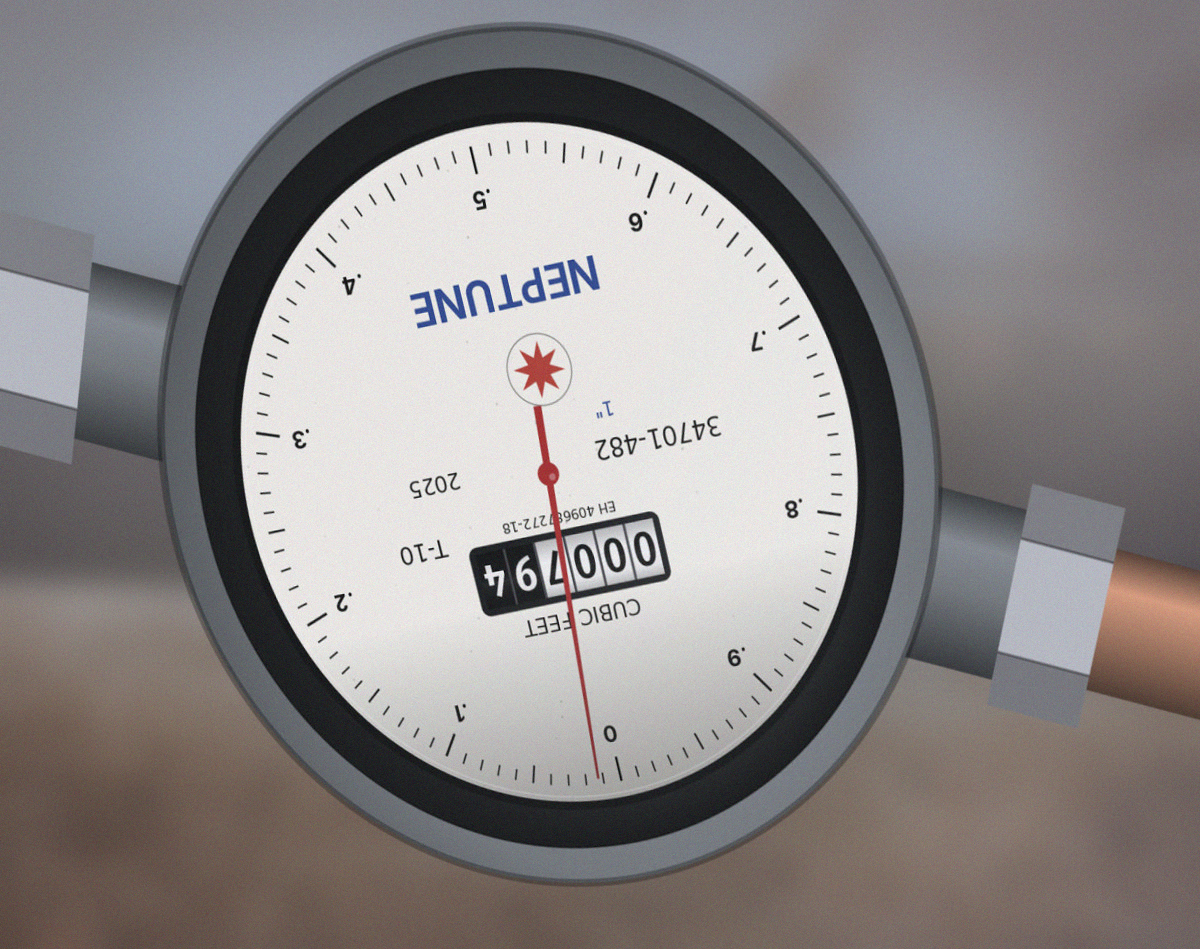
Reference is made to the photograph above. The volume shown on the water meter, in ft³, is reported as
794.01 ft³
